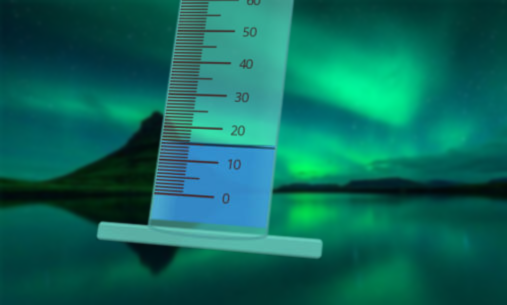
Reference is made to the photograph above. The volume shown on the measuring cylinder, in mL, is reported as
15 mL
